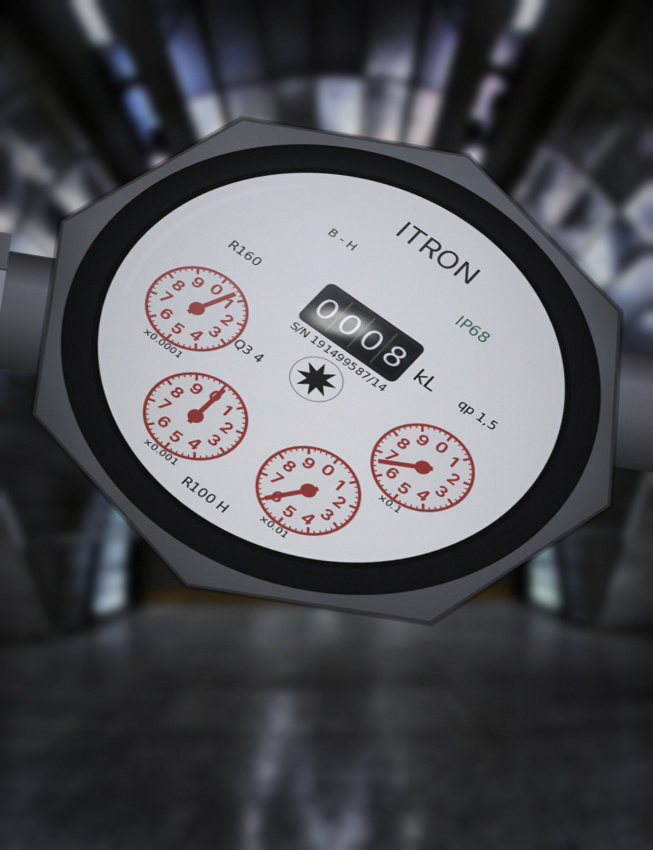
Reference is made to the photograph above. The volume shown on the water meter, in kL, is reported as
8.6600 kL
